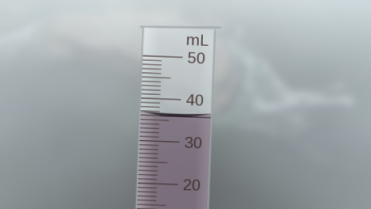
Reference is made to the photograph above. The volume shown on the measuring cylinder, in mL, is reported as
36 mL
